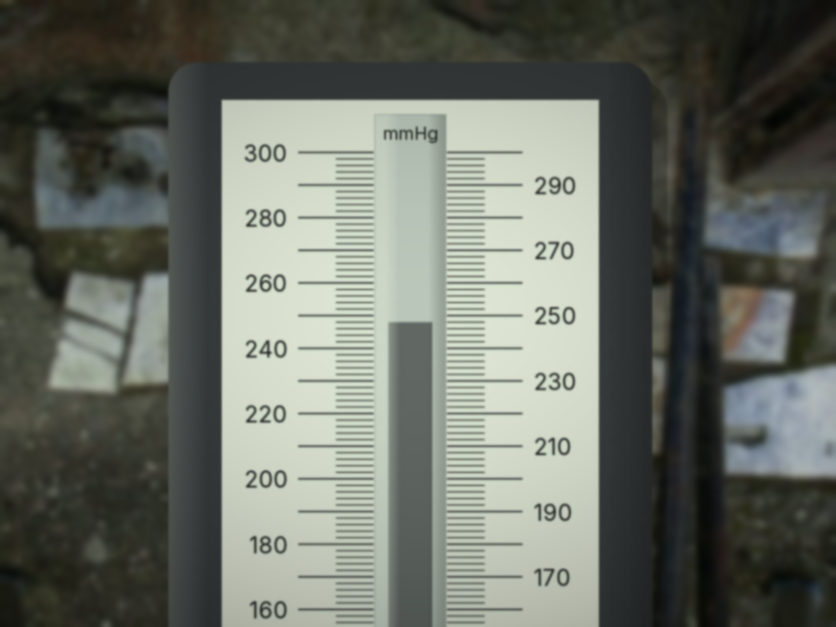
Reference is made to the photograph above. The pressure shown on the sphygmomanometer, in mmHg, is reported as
248 mmHg
